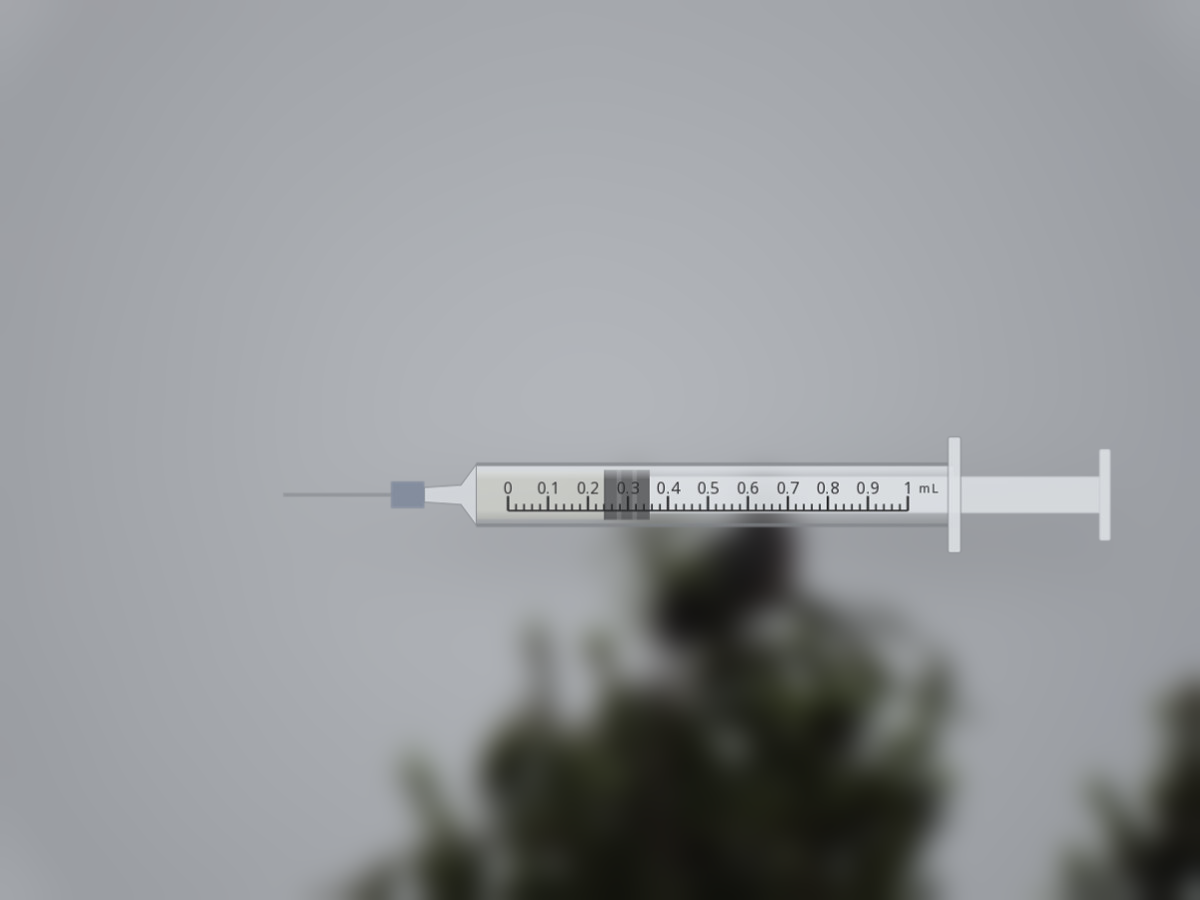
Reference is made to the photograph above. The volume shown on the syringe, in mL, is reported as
0.24 mL
